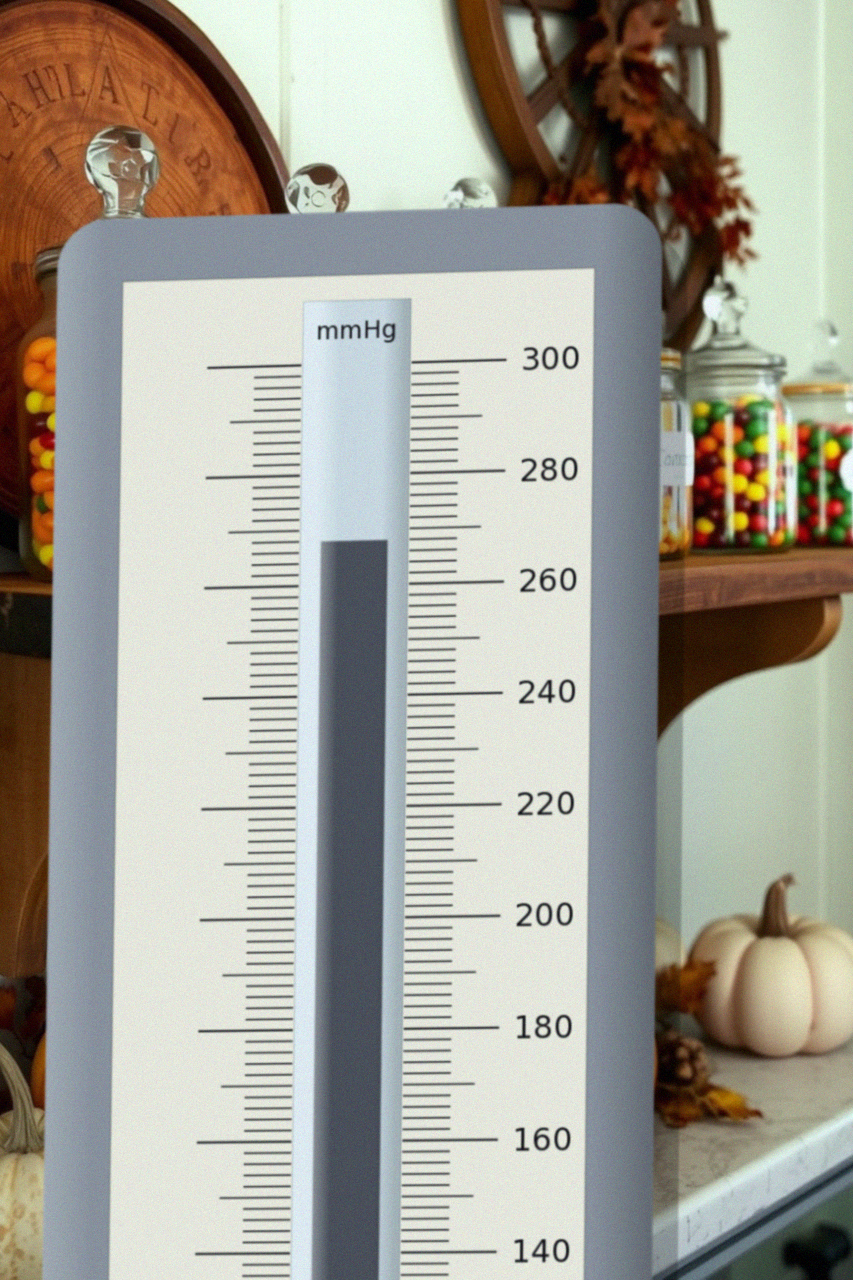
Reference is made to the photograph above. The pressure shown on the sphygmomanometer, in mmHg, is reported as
268 mmHg
